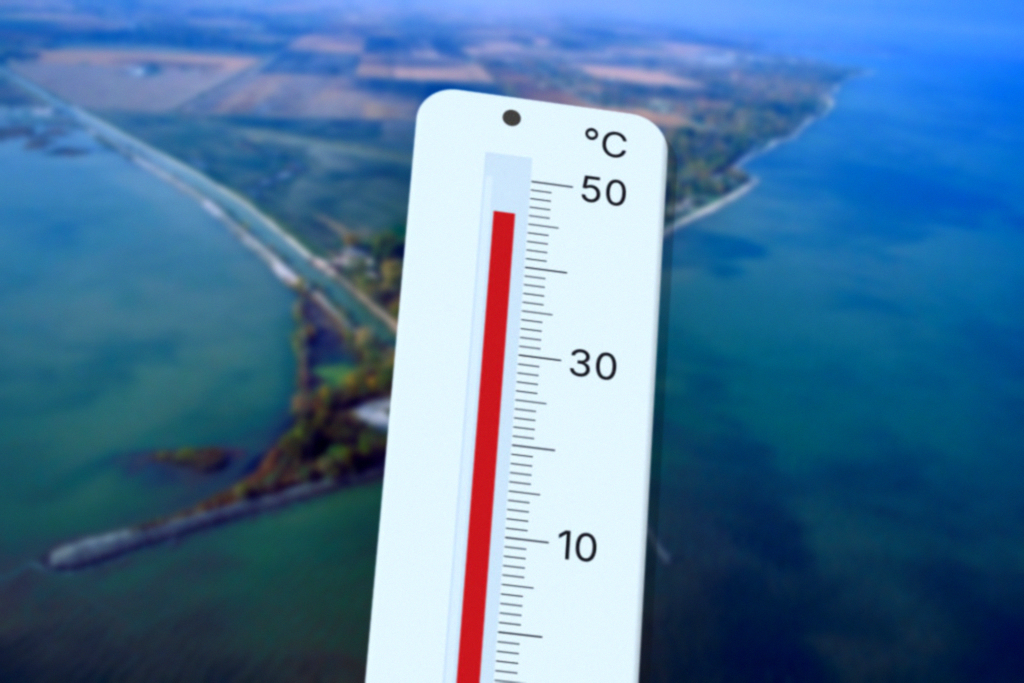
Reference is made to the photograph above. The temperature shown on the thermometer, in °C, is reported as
46 °C
